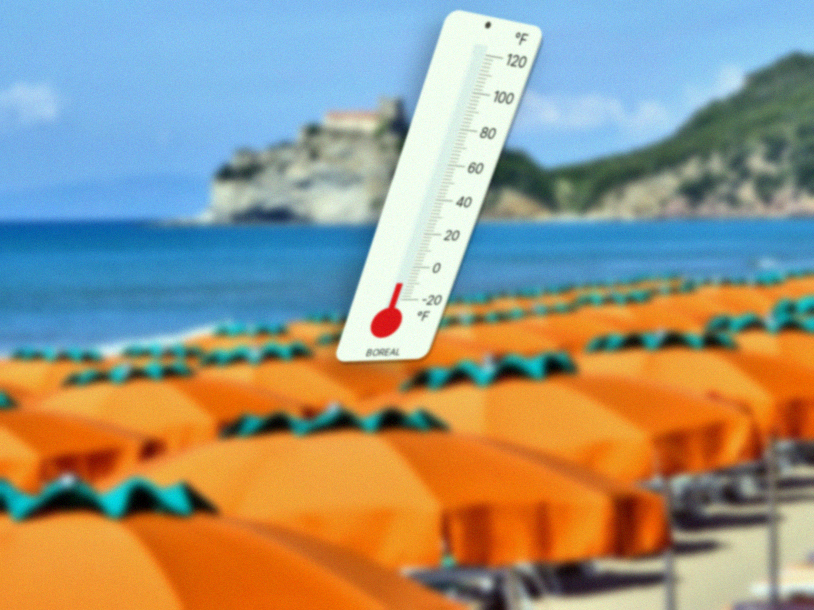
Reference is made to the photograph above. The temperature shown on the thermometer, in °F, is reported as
-10 °F
